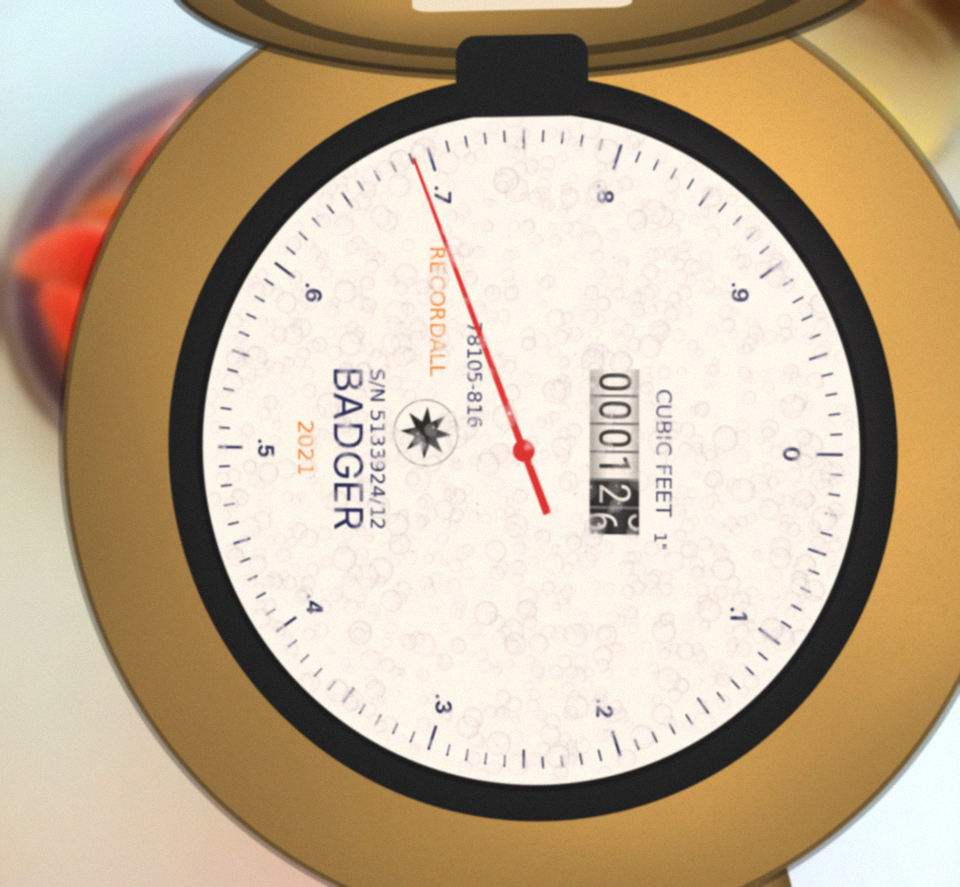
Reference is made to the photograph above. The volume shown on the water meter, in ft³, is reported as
125.69 ft³
